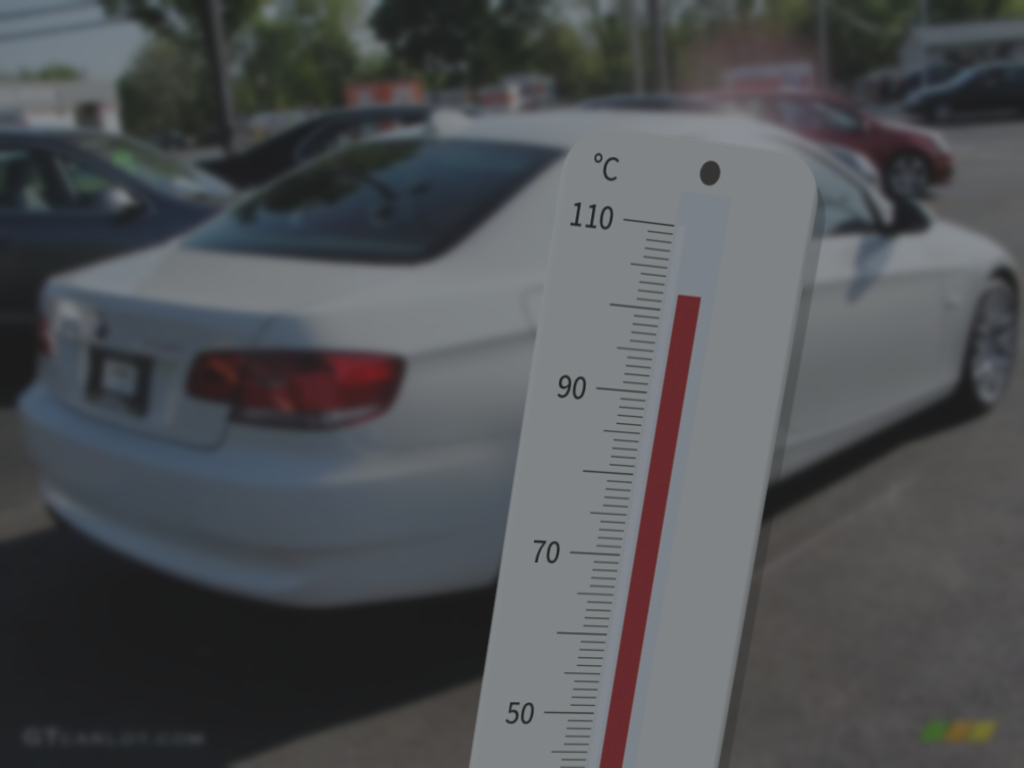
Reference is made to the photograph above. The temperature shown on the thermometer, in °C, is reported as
102 °C
